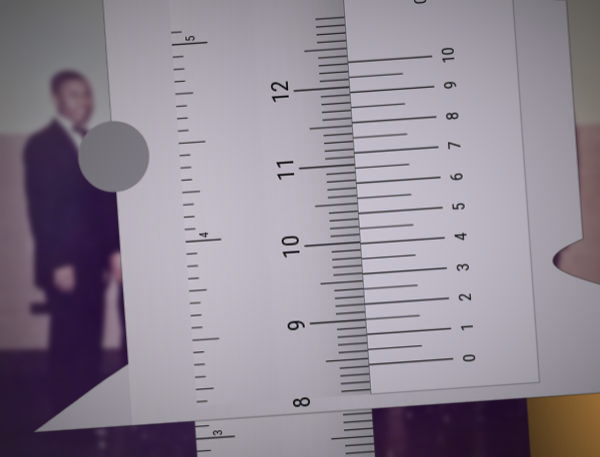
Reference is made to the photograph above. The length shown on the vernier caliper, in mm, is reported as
84.2 mm
